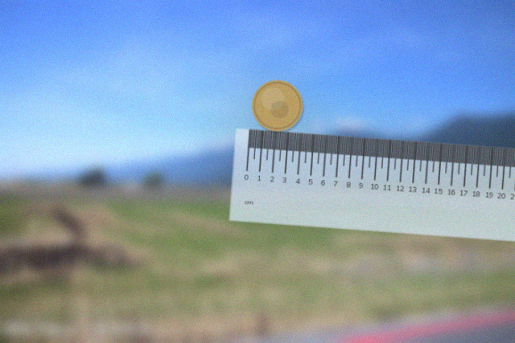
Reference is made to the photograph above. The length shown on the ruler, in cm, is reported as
4 cm
